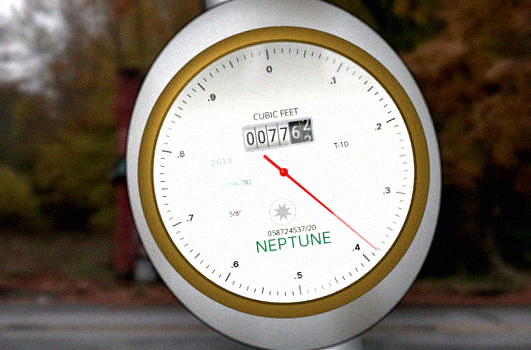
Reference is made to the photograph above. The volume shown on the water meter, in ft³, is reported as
7762.38 ft³
